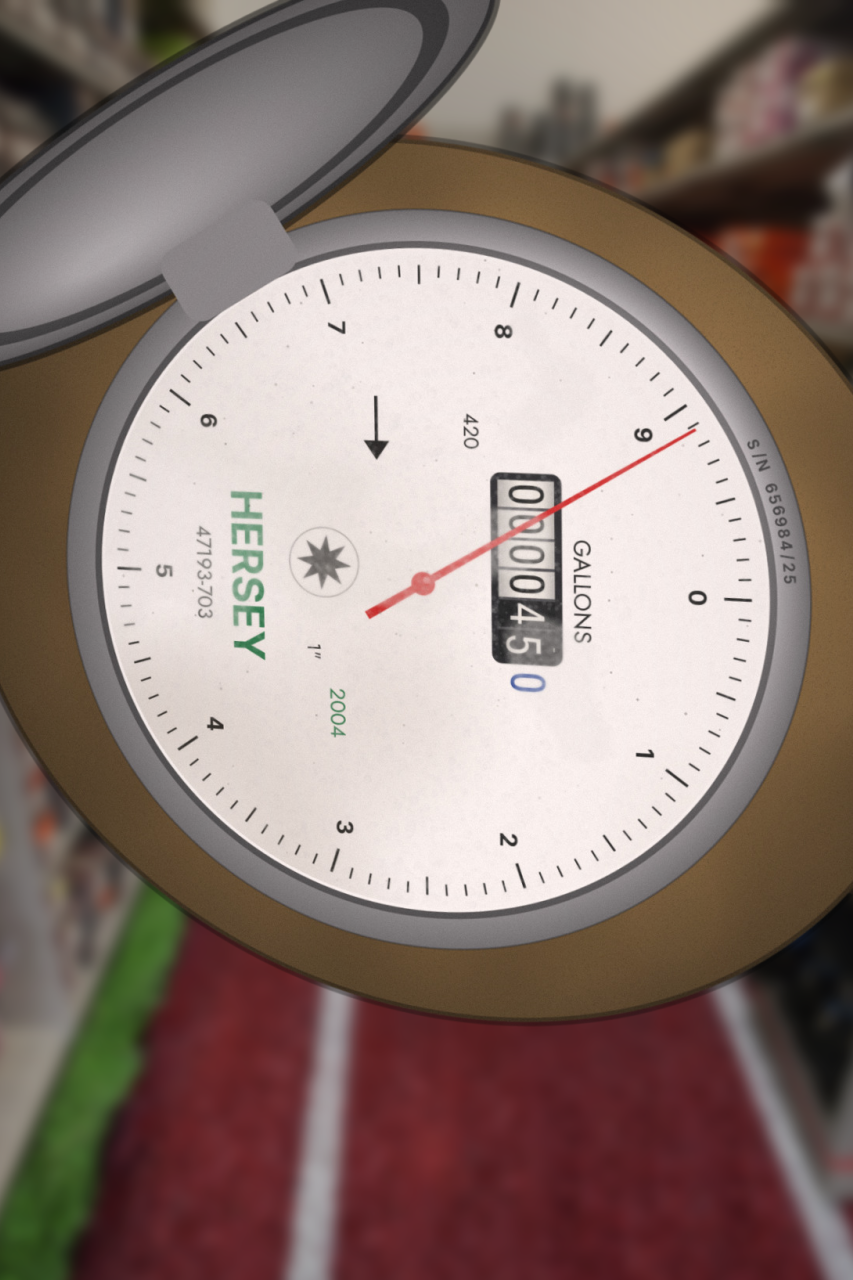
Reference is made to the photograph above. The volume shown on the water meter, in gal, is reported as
449.1 gal
